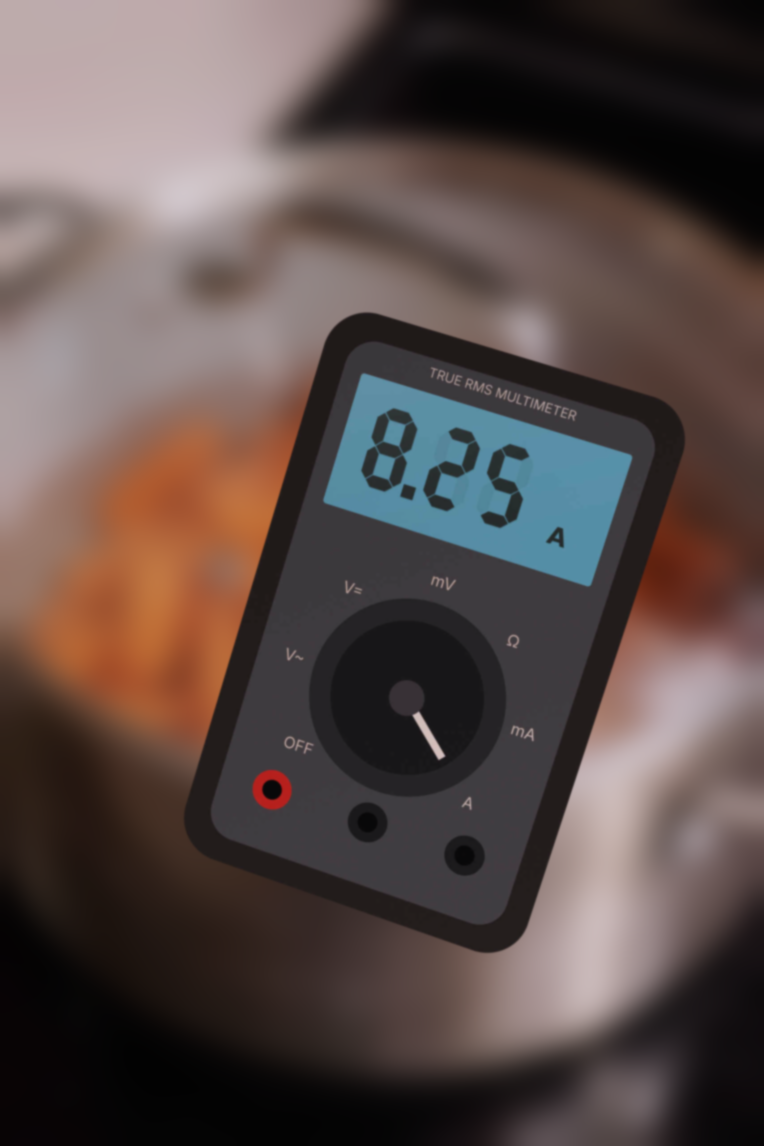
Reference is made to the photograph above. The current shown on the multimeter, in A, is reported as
8.25 A
